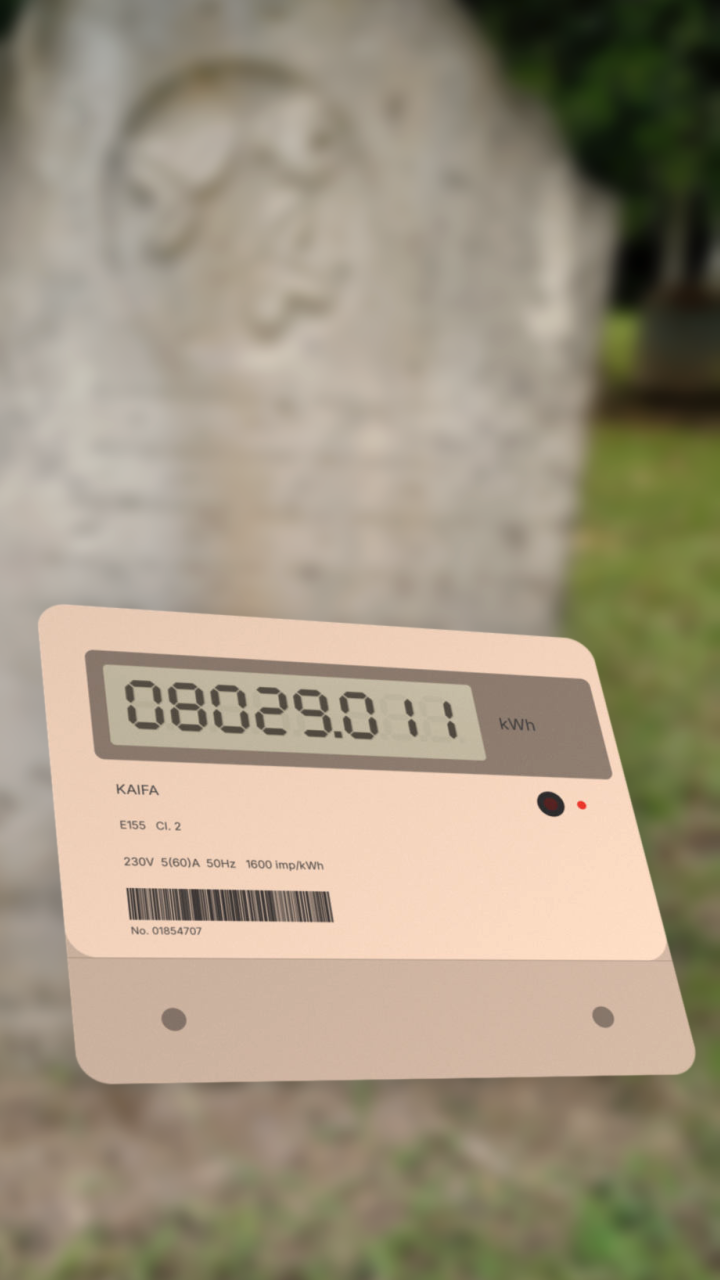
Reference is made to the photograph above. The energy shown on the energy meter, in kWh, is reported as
8029.011 kWh
